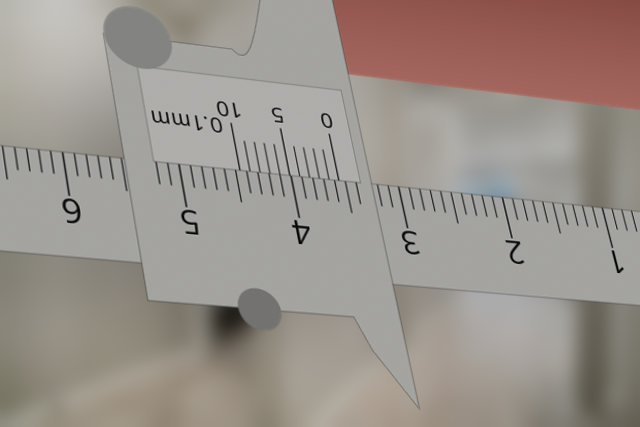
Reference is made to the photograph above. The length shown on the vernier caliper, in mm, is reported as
35.6 mm
